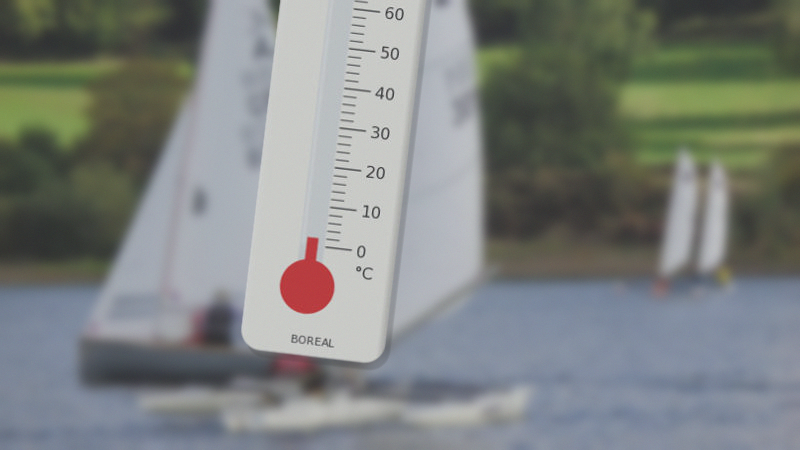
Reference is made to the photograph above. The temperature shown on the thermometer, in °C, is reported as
2 °C
